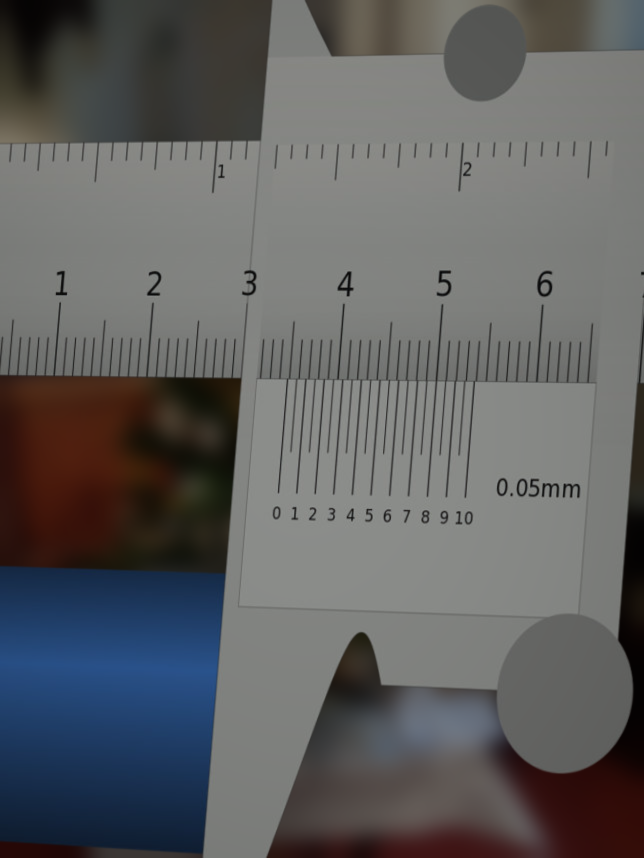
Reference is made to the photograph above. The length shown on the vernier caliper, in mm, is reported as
34.8 mm
